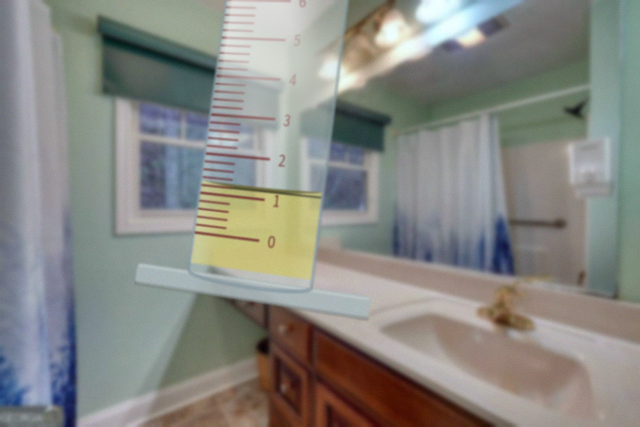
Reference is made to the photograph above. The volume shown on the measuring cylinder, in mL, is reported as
1.2 mL
